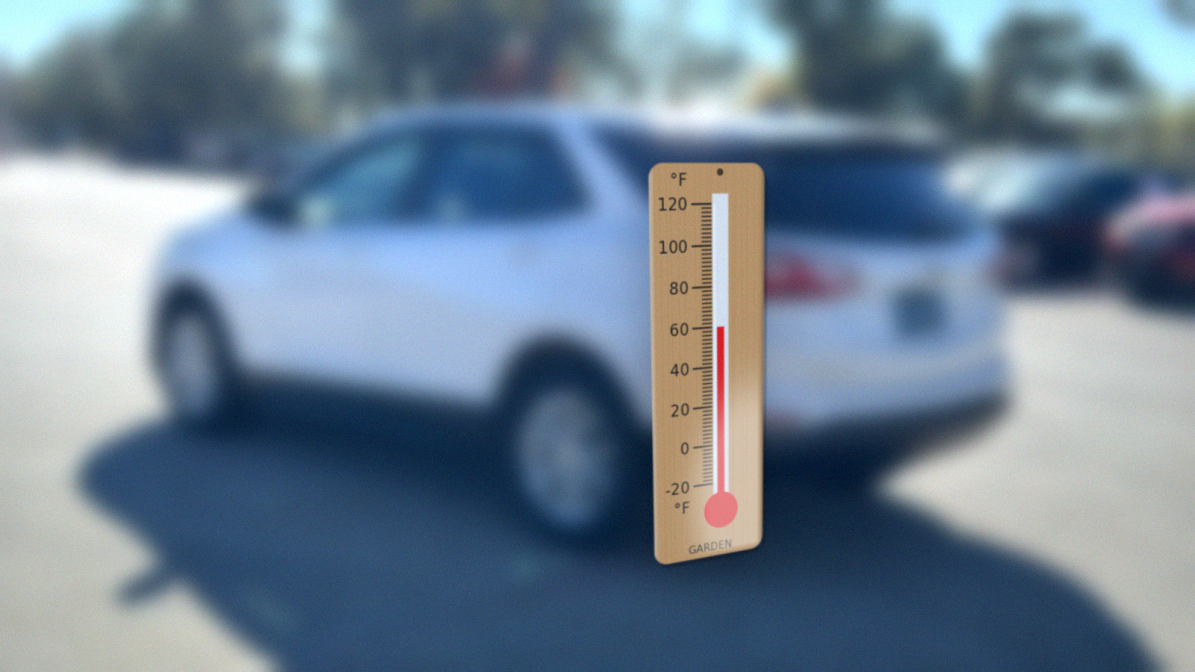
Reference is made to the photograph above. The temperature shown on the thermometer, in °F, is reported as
60 °F
